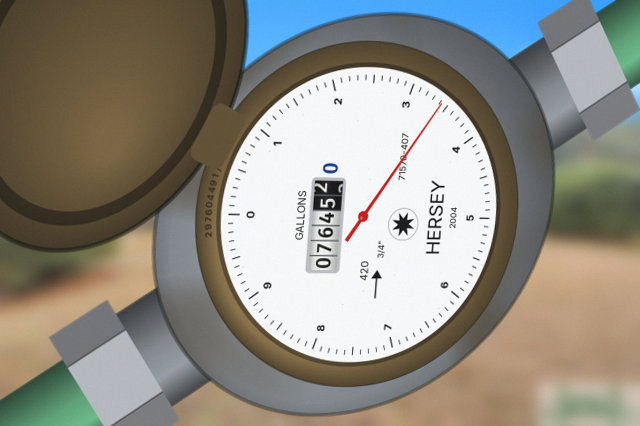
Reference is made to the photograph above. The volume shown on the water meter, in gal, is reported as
764523.4 gal
